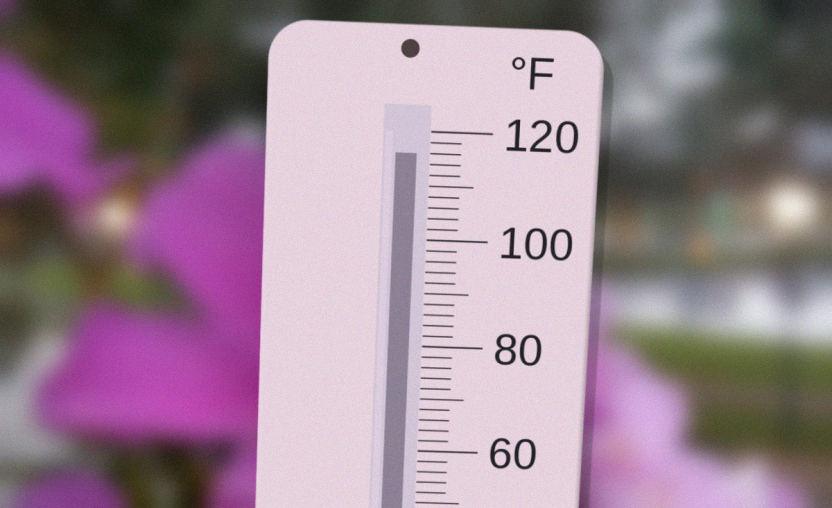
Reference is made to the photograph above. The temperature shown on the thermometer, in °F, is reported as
116 °F
